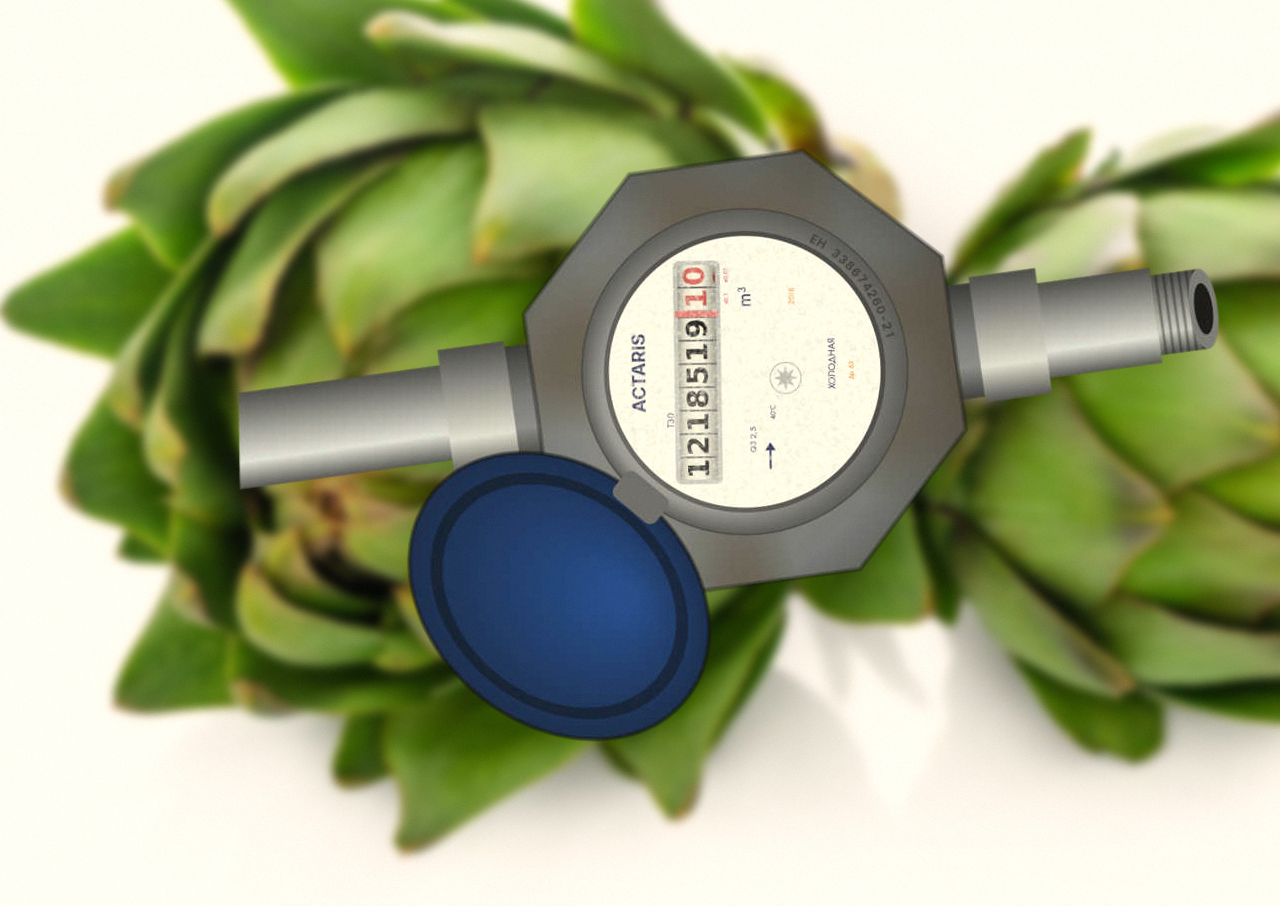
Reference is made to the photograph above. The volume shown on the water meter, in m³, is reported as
1218519.10 m³
